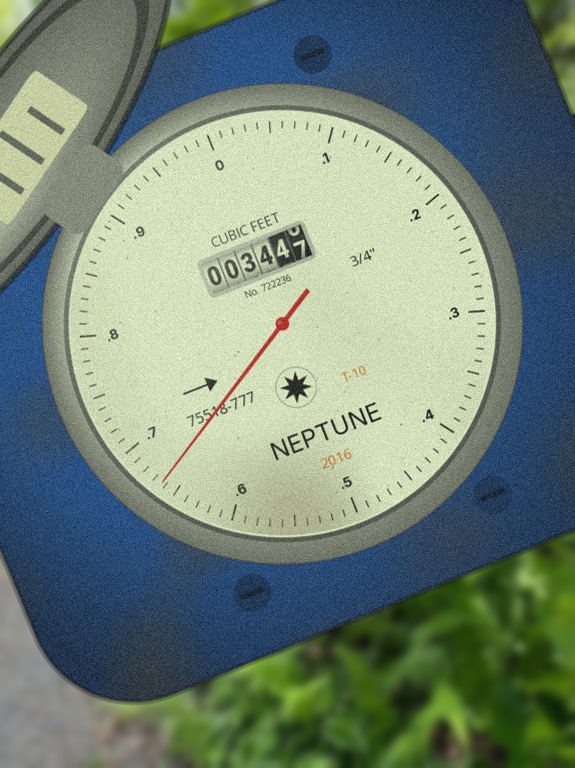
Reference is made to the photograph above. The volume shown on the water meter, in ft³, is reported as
3446.66 ft³
